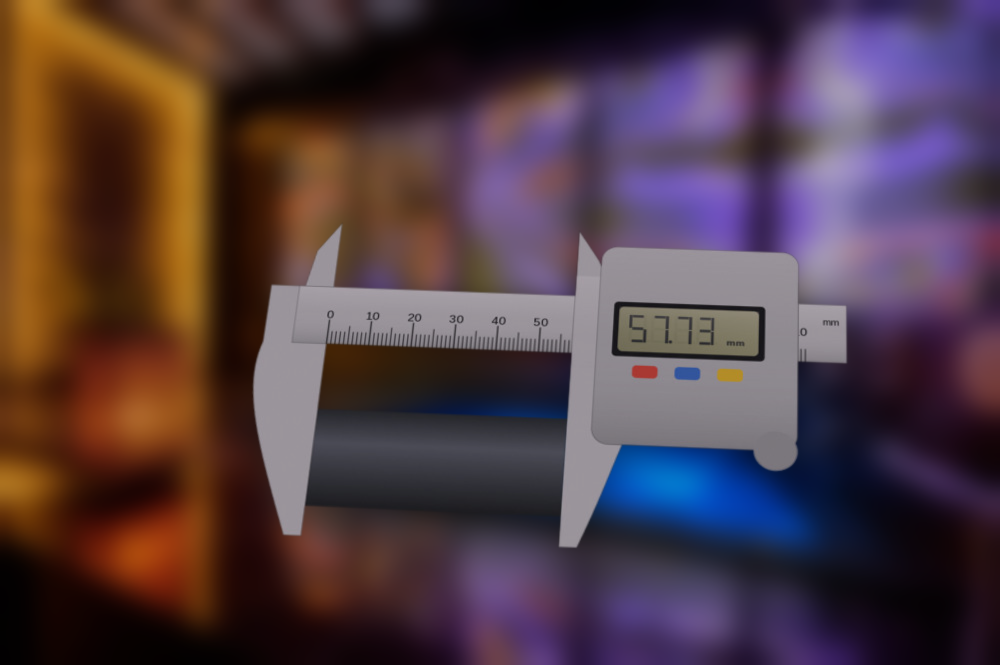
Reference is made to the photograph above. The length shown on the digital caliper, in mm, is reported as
57.73 mm
